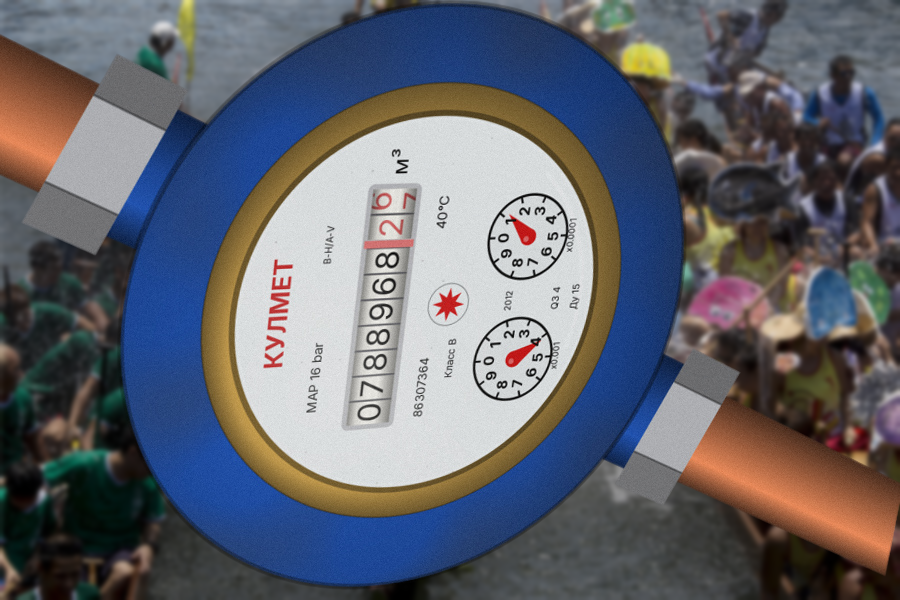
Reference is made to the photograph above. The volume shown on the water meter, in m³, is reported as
788968.2641 m³
